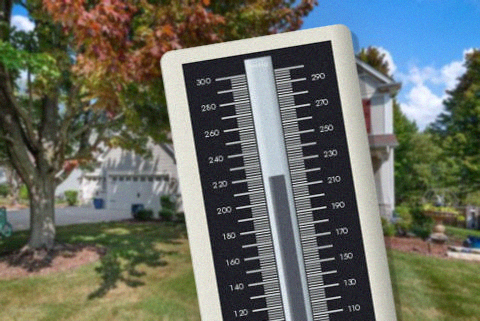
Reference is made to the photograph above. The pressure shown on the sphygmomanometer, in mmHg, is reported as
220 mmHg
